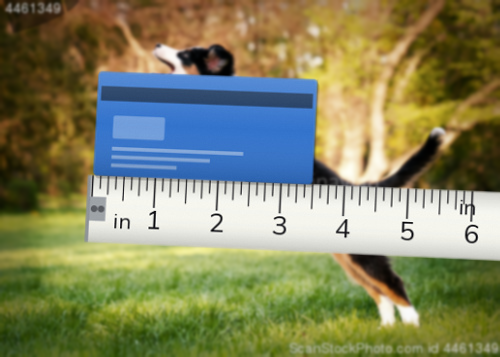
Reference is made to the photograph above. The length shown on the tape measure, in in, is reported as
3.5 in
